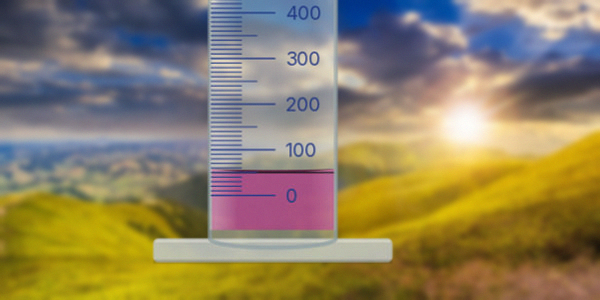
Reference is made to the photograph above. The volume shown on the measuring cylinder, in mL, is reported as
50 mL
